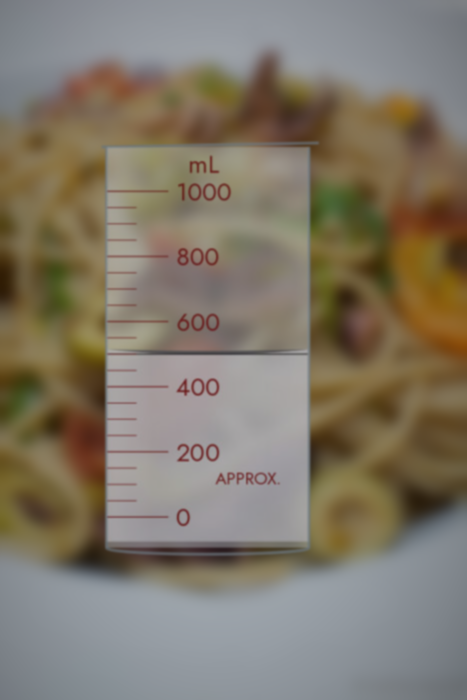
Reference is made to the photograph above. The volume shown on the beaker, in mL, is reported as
500 mL
